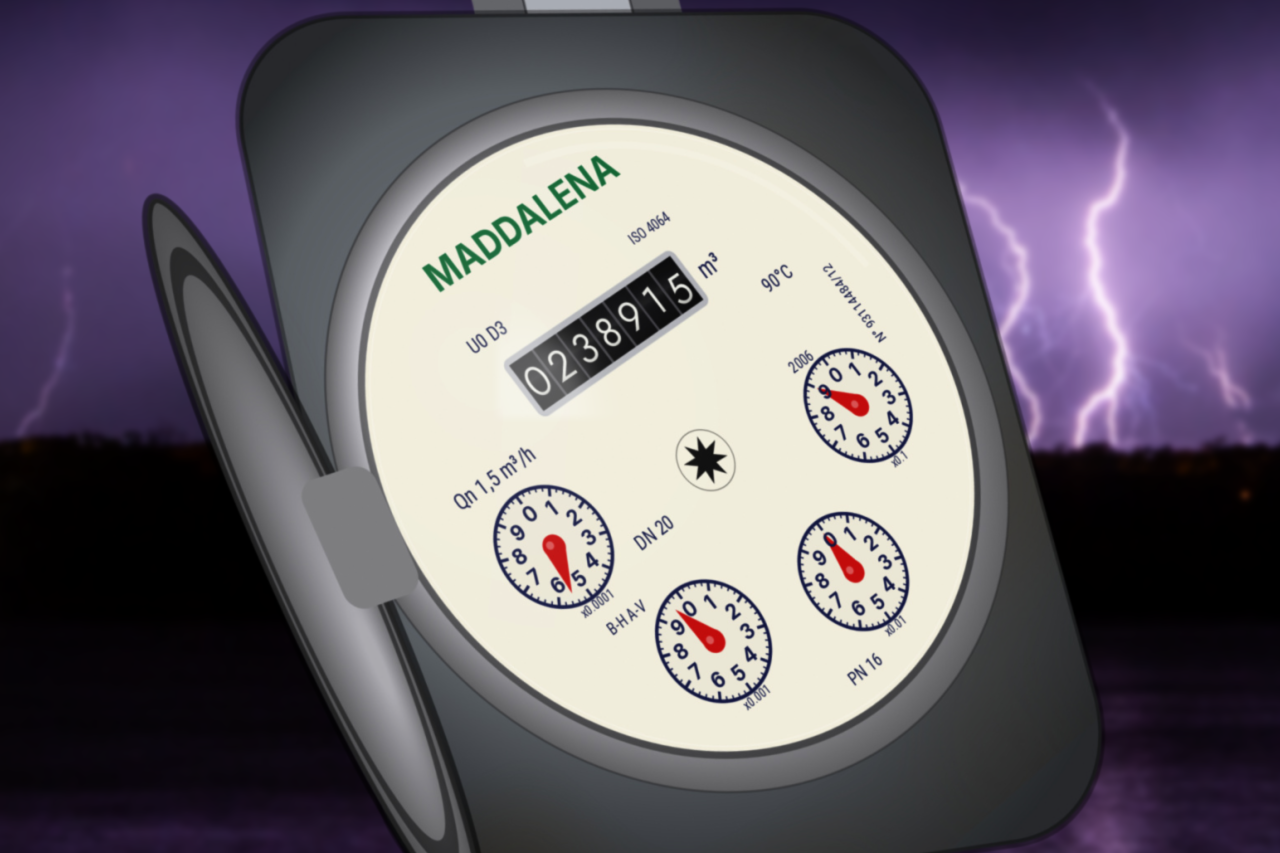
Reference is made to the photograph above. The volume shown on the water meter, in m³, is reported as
238914.8995 m³
